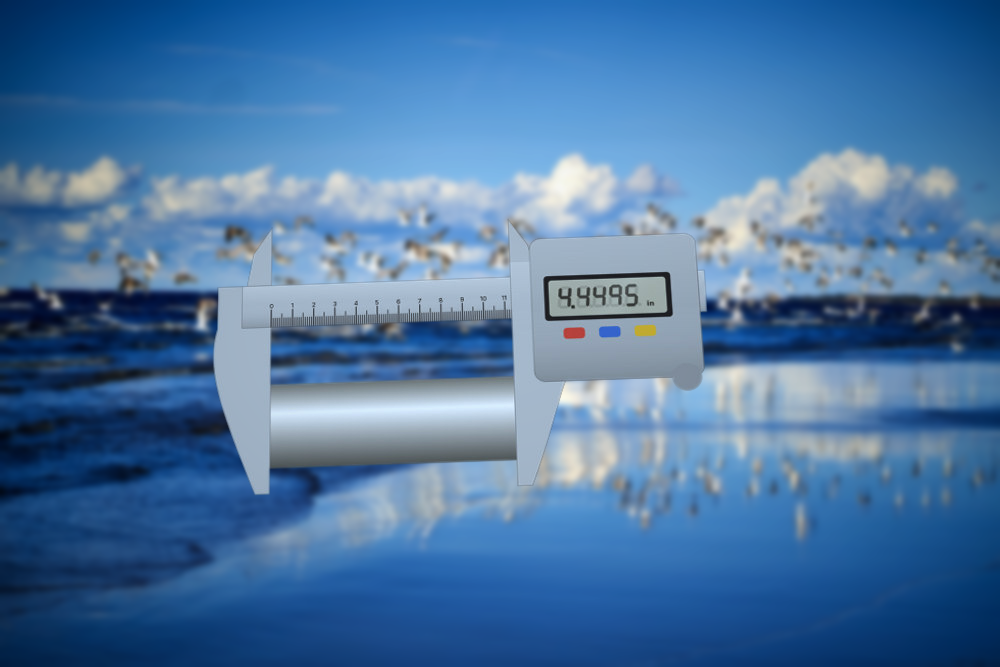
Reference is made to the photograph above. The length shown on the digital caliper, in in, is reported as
4.4495 in
